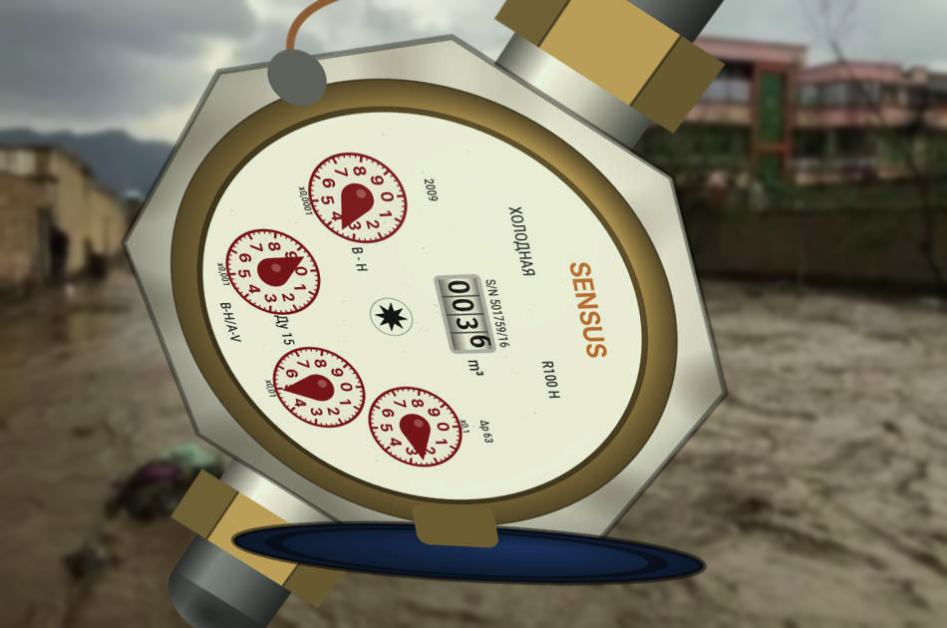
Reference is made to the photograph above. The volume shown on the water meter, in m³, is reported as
36.2493 m³
